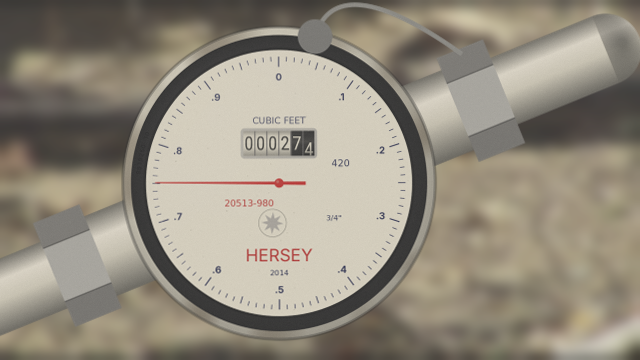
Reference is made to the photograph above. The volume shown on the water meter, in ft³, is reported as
273.75 ft³
